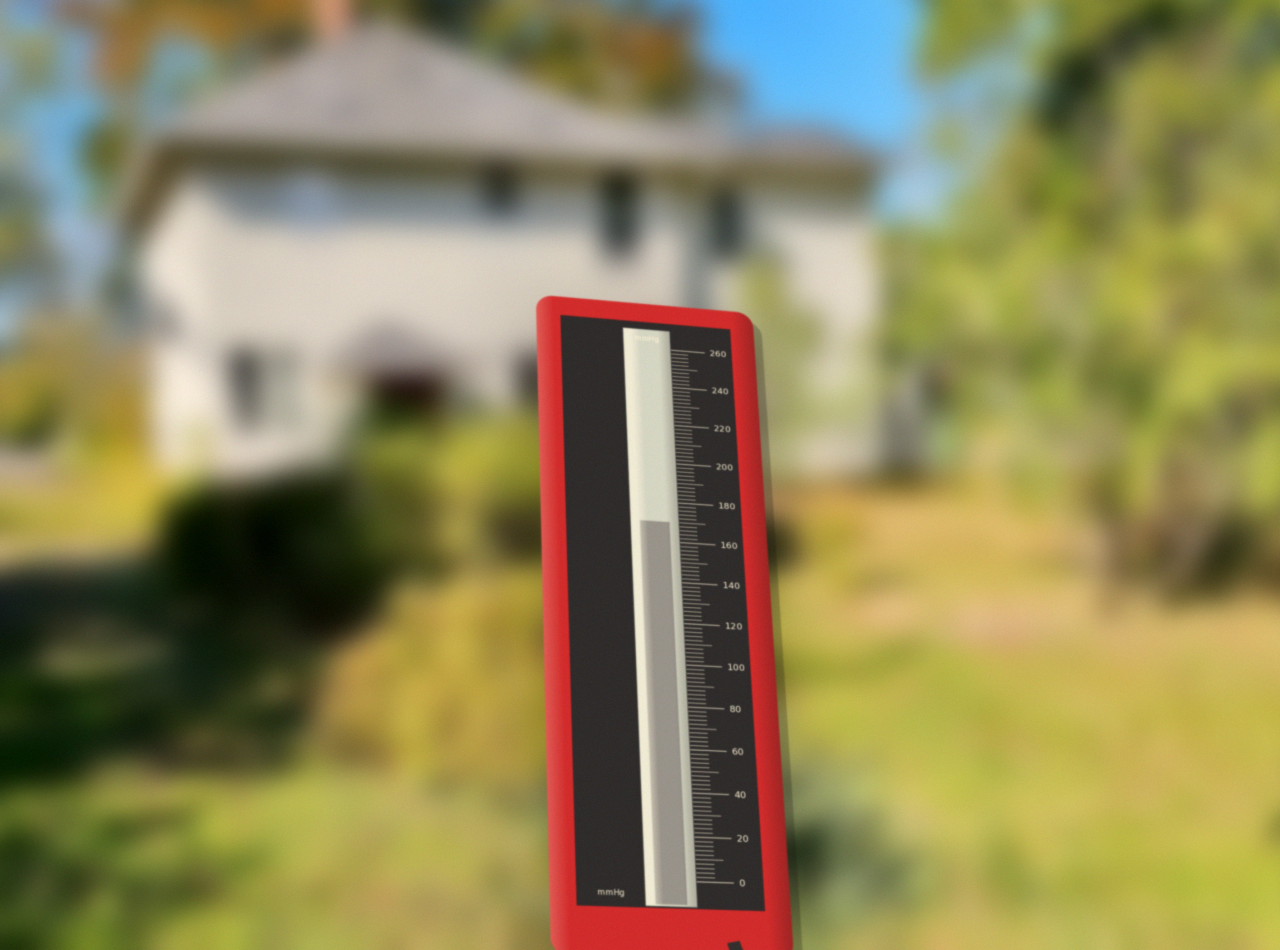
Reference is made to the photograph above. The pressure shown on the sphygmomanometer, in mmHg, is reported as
170 mmHg
